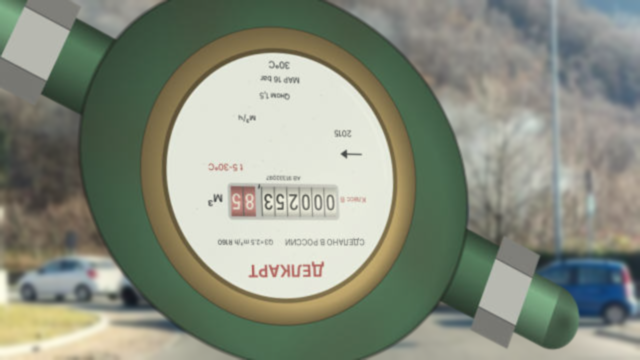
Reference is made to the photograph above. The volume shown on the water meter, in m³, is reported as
253.85 m³
